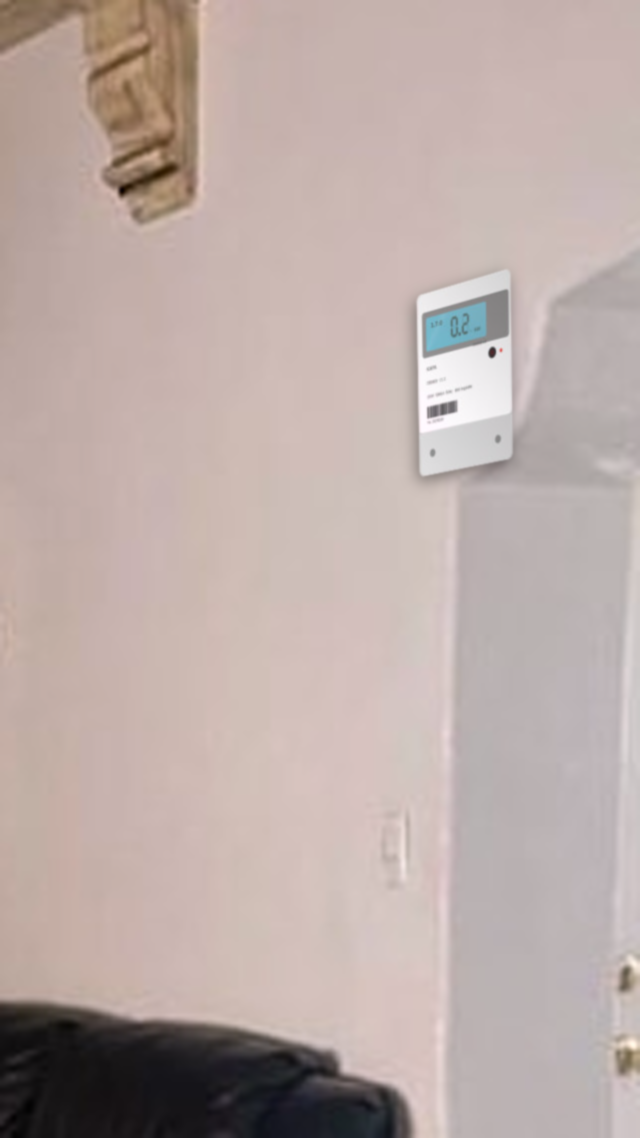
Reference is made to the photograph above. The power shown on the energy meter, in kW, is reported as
0.2 kW
